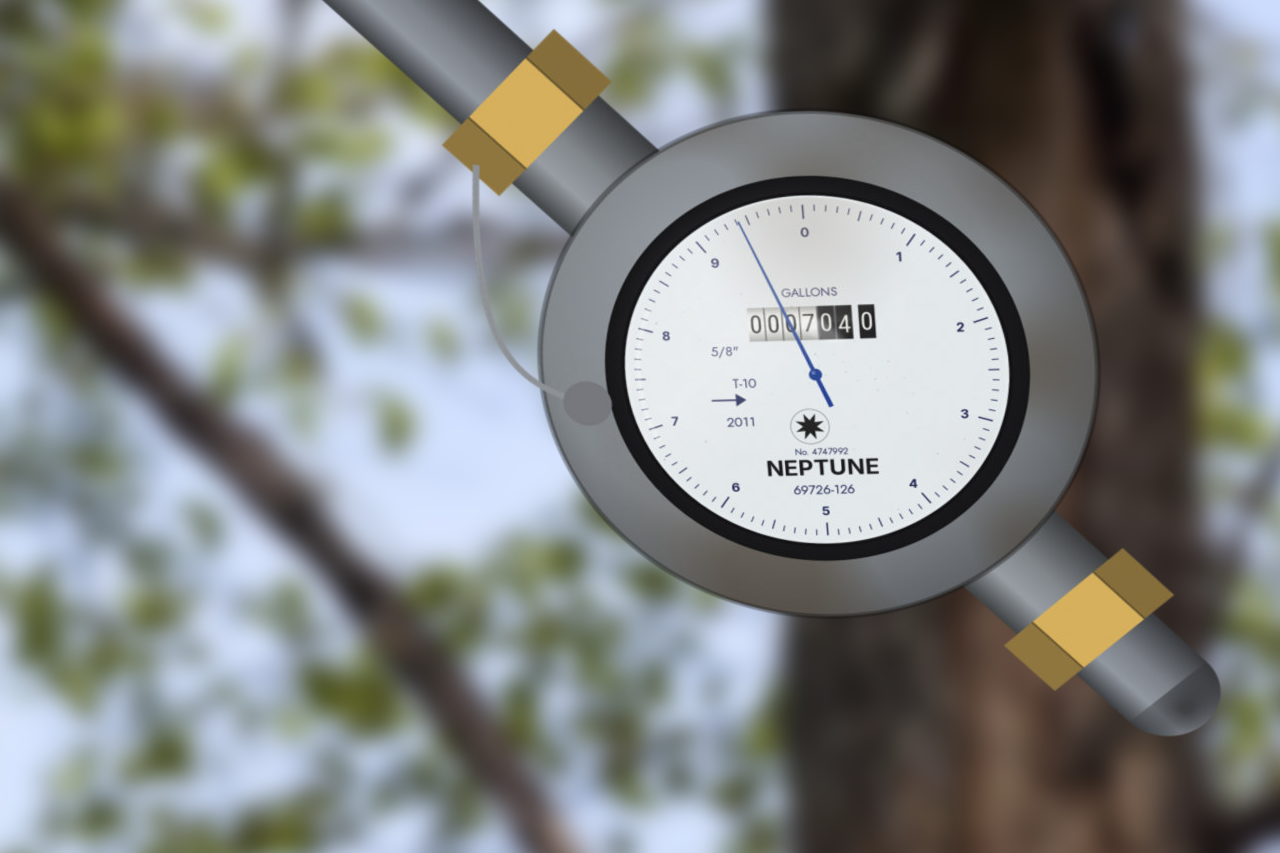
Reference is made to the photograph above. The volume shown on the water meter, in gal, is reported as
7039.4 gal
